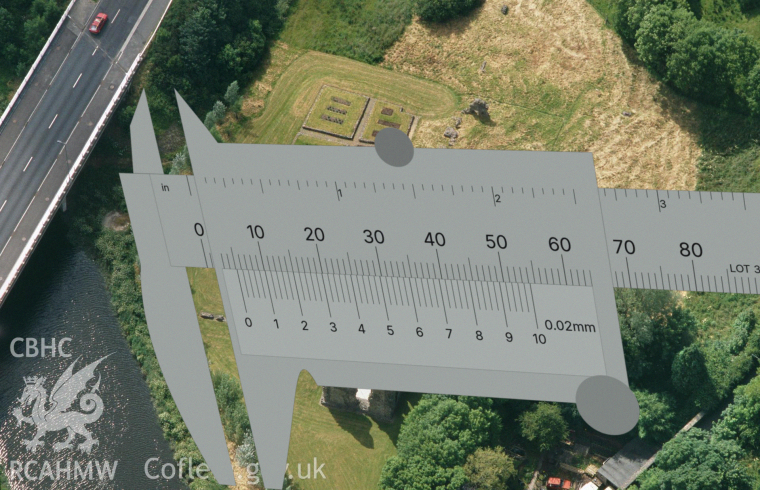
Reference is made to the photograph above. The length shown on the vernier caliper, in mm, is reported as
5.2 mm
